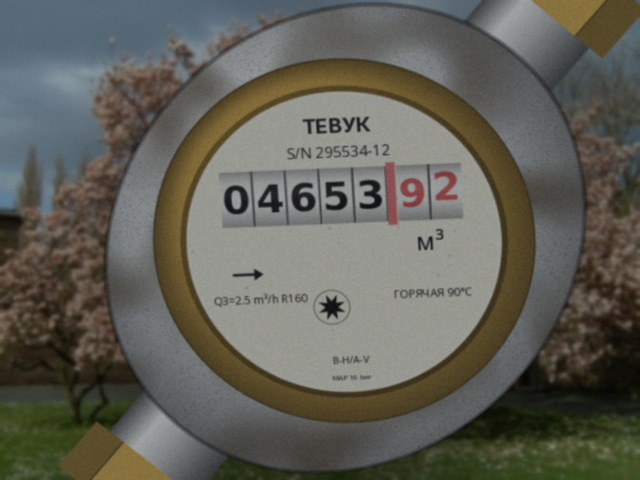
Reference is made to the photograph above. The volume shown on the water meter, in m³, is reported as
4653.92 m³
